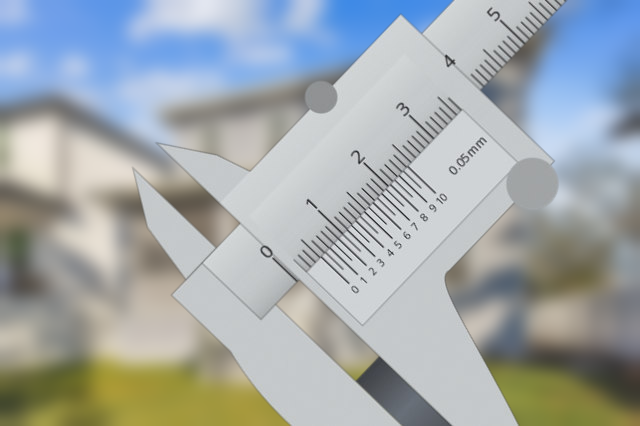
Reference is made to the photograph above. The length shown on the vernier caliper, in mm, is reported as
5.2 mm
